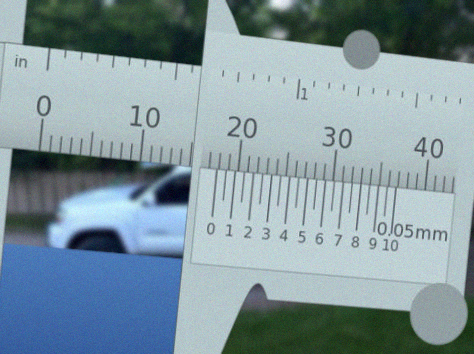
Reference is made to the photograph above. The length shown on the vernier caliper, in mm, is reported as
17.8 mm
